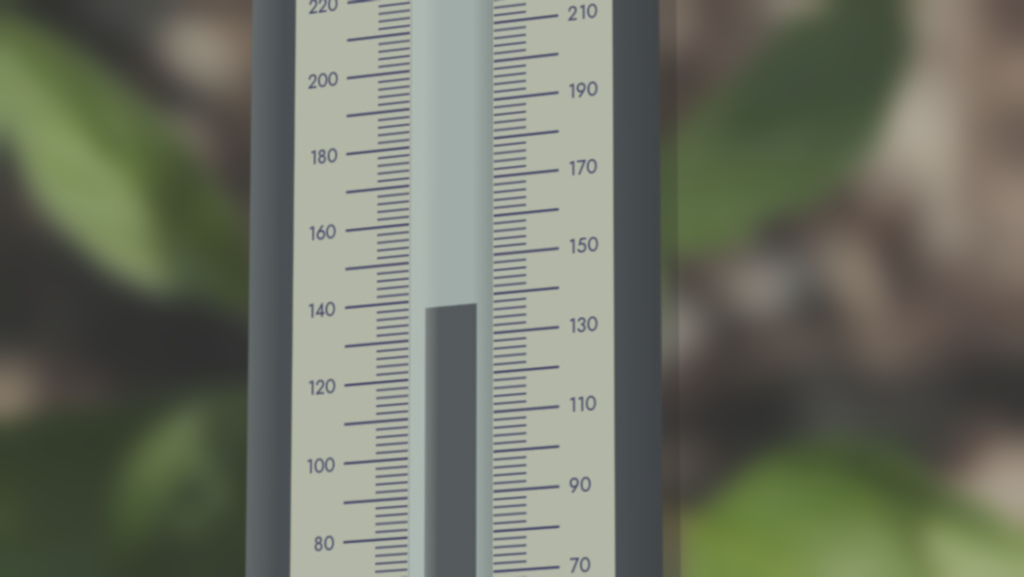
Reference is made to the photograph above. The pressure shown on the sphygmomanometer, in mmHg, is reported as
138 mmHg
